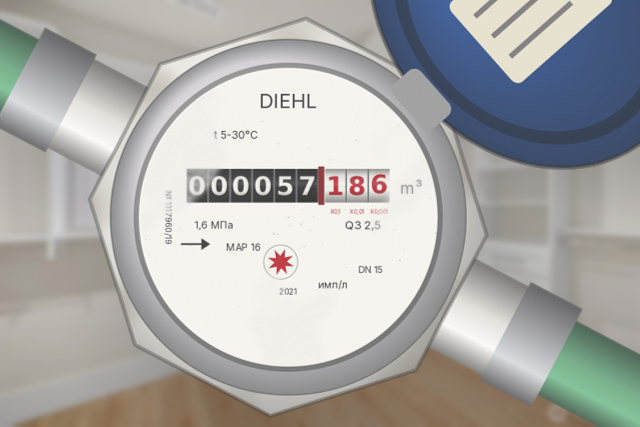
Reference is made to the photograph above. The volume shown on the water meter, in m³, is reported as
57.186 m³
